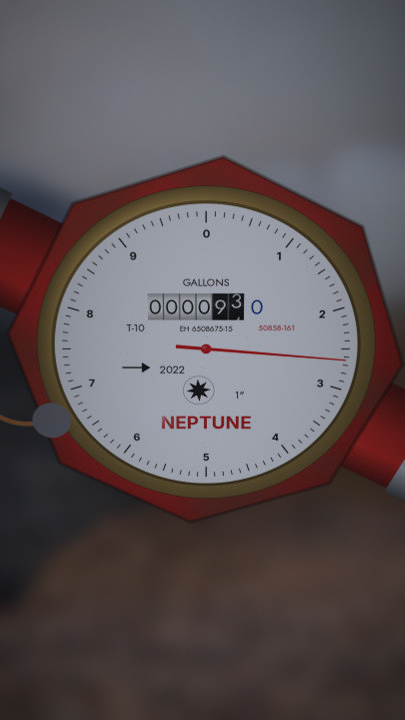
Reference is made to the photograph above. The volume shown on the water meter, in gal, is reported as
932.6 gal
